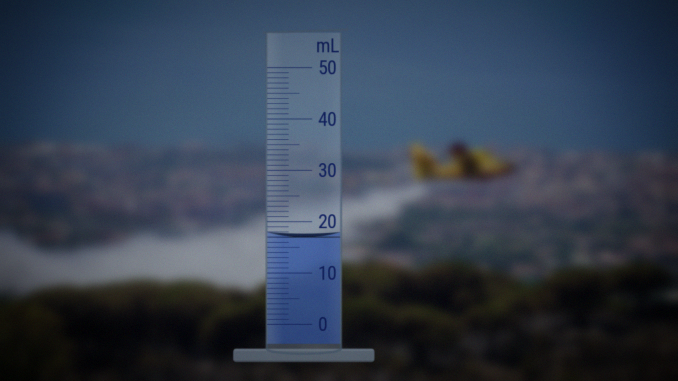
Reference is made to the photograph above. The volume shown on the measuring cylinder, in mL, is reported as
17 mL
